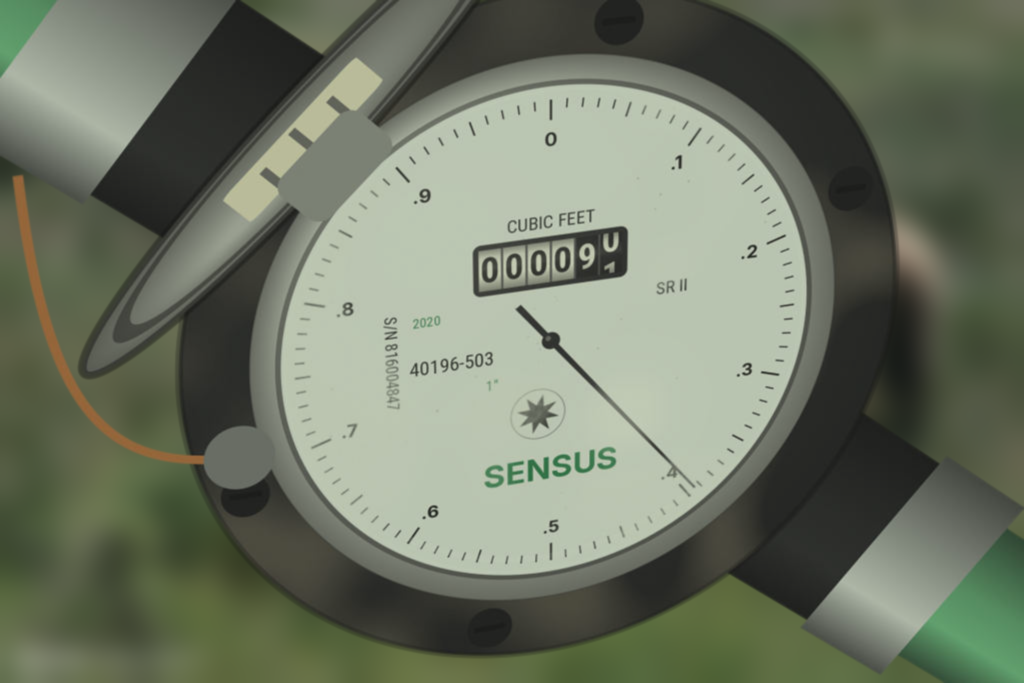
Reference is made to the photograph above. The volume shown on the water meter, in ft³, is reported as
90.39 ft³
